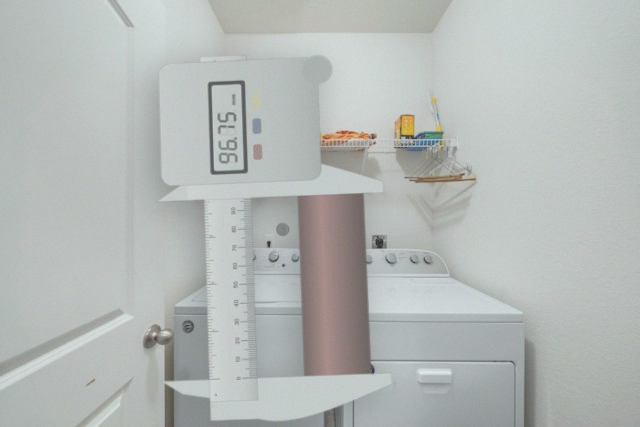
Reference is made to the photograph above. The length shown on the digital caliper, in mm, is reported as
96.75 mm
